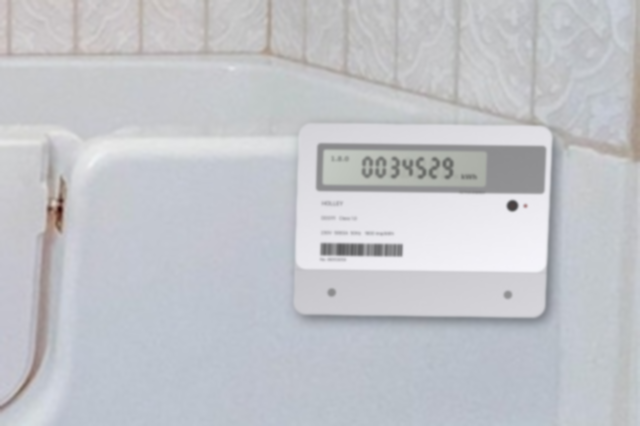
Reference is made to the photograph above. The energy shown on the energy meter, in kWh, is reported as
34529 kWh
